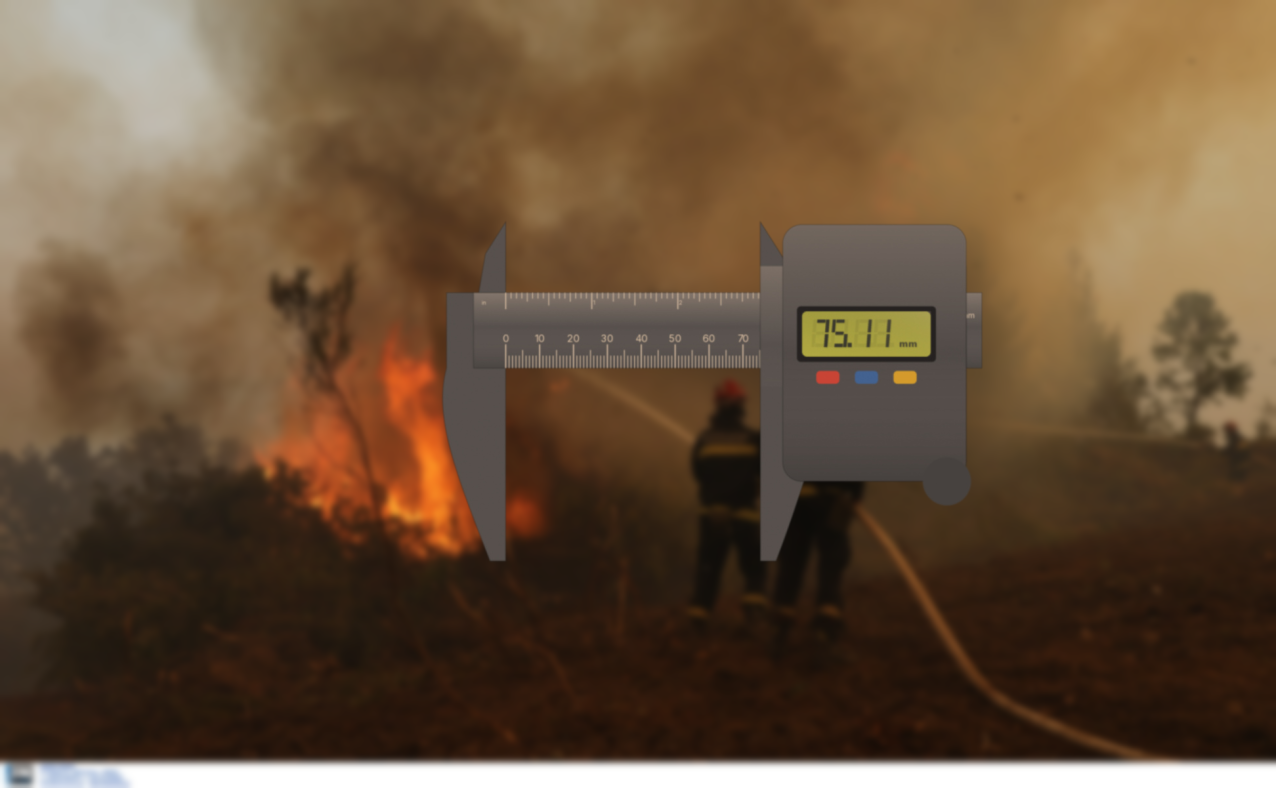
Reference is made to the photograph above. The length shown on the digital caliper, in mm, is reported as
75.11 mm
